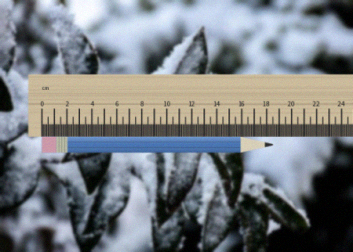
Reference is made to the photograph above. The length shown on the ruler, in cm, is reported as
18.5 cm
